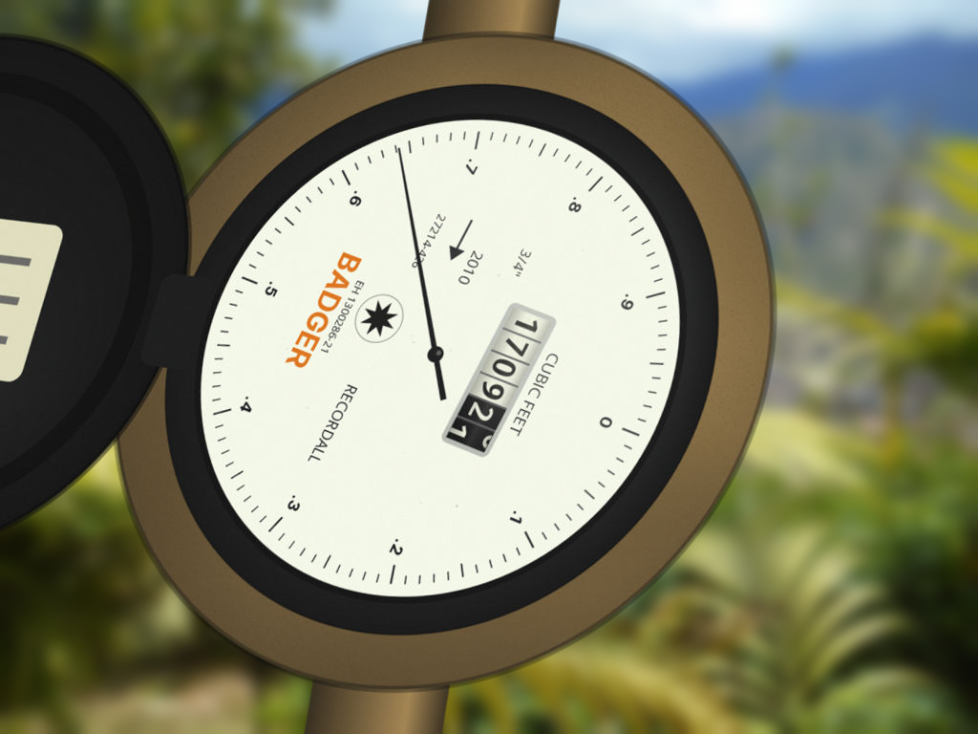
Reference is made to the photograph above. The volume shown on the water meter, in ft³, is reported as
170920.64 ft³
